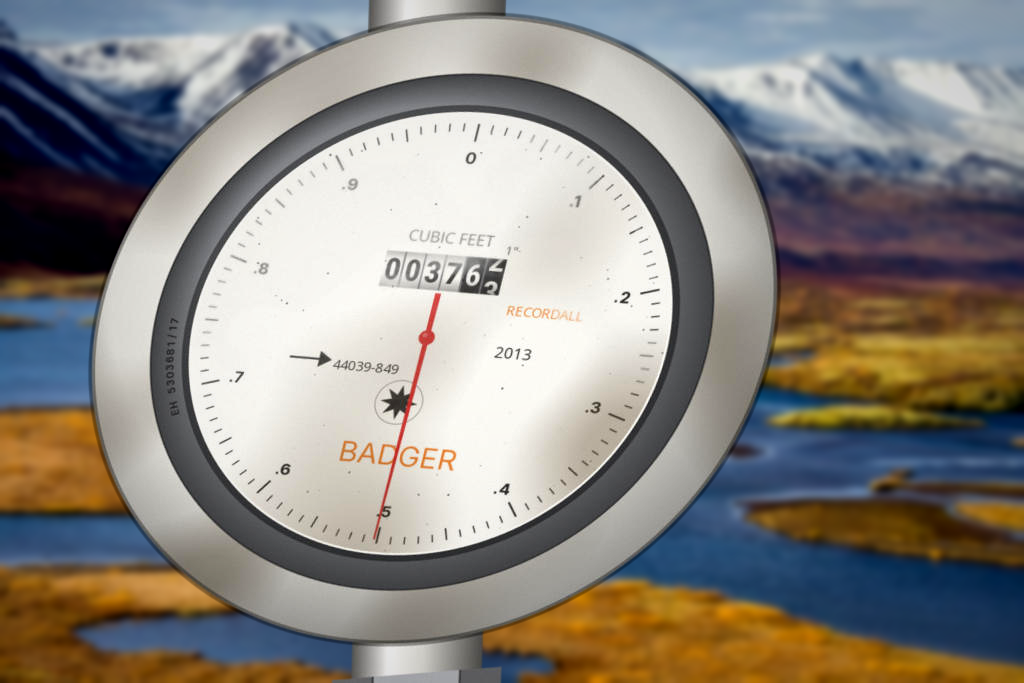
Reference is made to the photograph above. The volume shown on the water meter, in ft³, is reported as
3762.50 ft³
